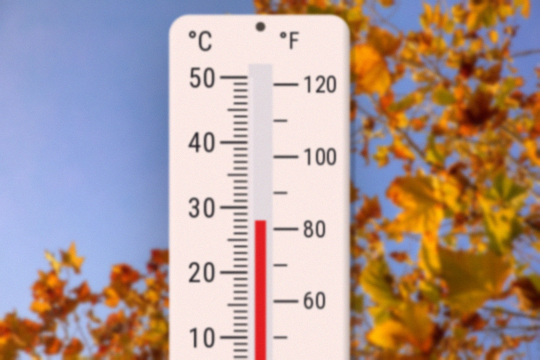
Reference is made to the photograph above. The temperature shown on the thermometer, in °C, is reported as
28 °C
